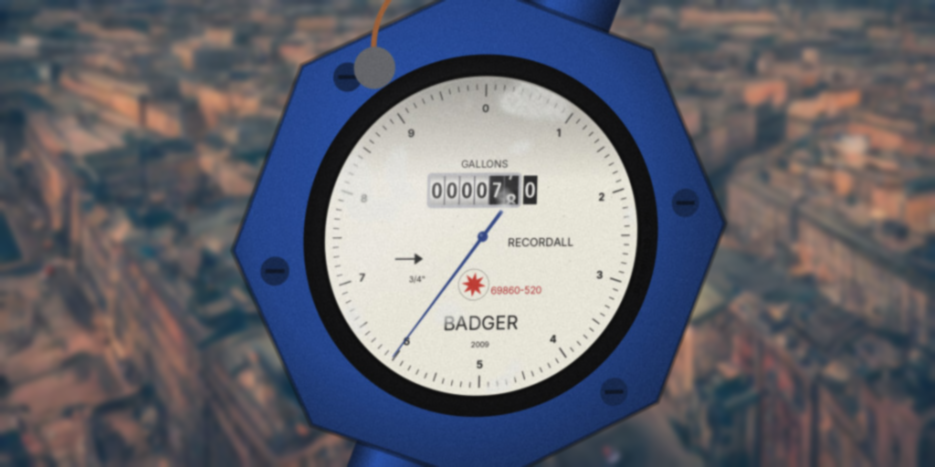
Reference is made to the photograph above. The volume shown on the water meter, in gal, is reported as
776.0 gal
